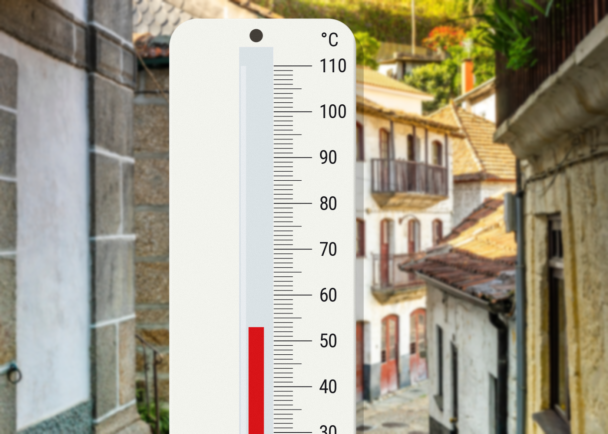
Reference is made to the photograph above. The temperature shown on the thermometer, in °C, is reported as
53 °C
